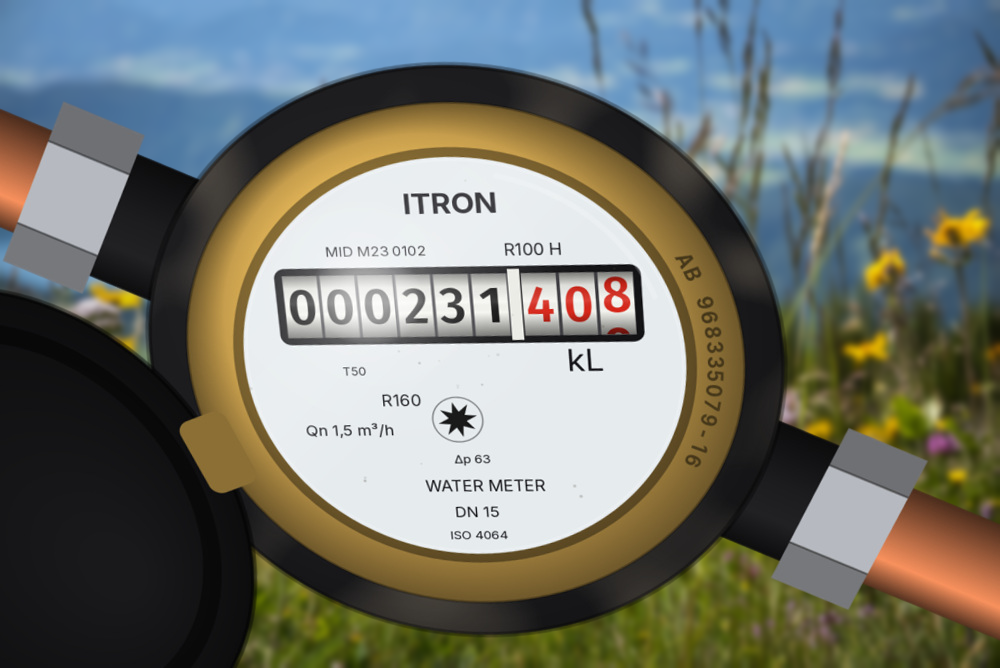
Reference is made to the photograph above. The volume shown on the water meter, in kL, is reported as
231.408 kL
